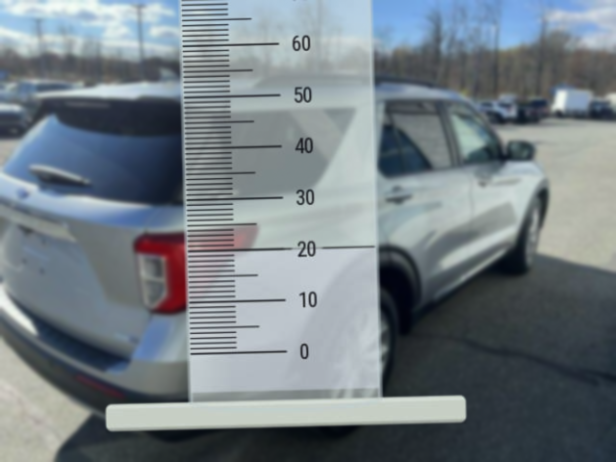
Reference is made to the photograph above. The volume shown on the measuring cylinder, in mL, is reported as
20 mL
